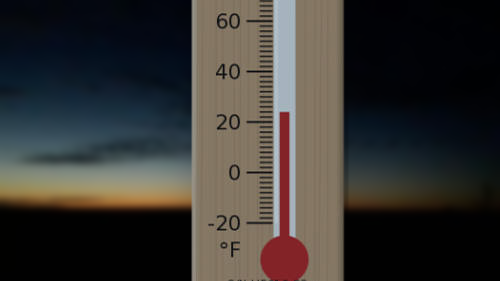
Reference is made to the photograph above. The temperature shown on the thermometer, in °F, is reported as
24 °F
